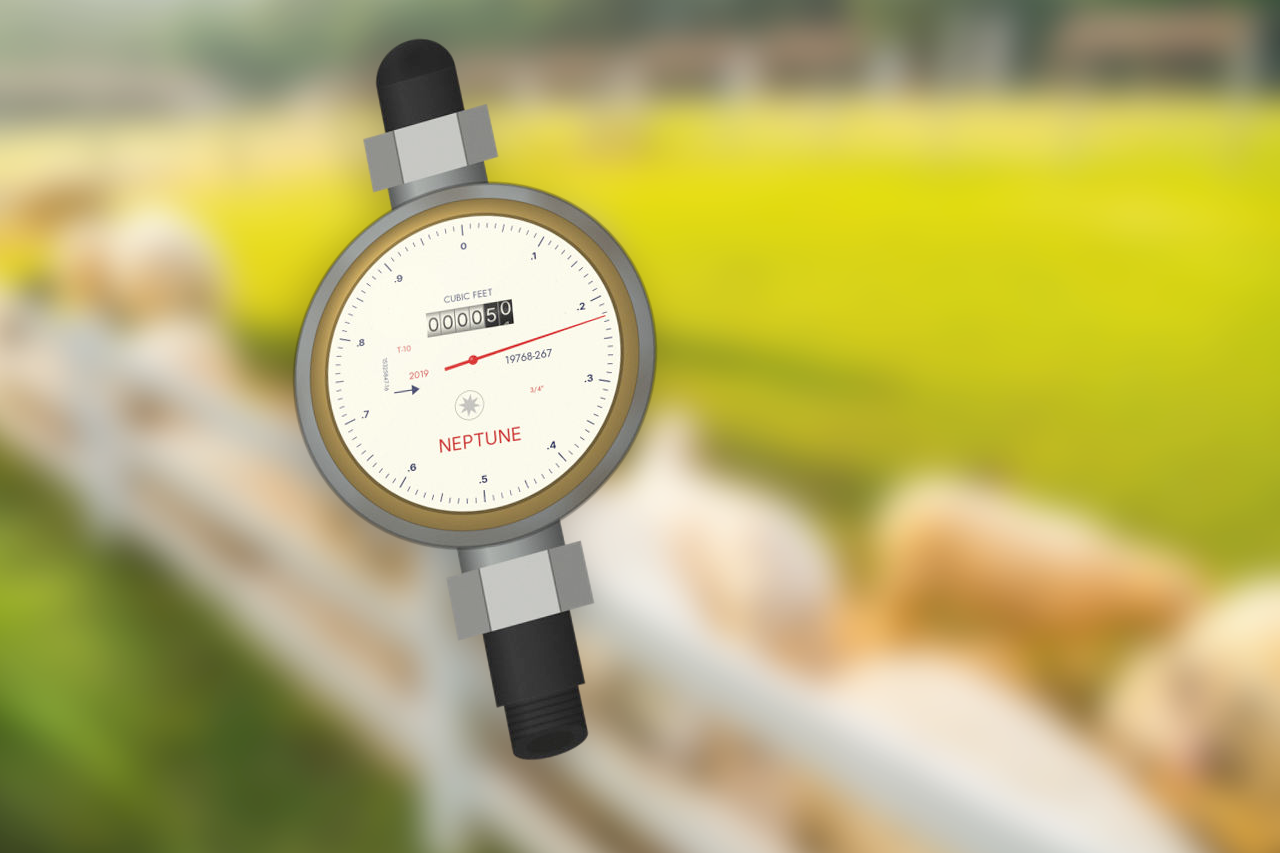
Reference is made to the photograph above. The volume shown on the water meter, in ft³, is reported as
50.22 ft³
